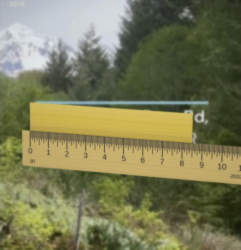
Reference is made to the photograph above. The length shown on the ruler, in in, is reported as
8.5 in
